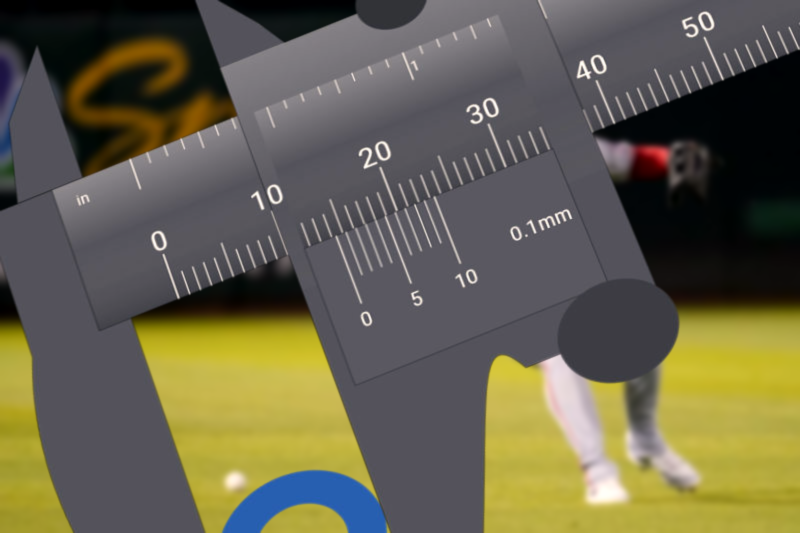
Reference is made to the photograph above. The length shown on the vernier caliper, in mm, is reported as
14.4 mm
